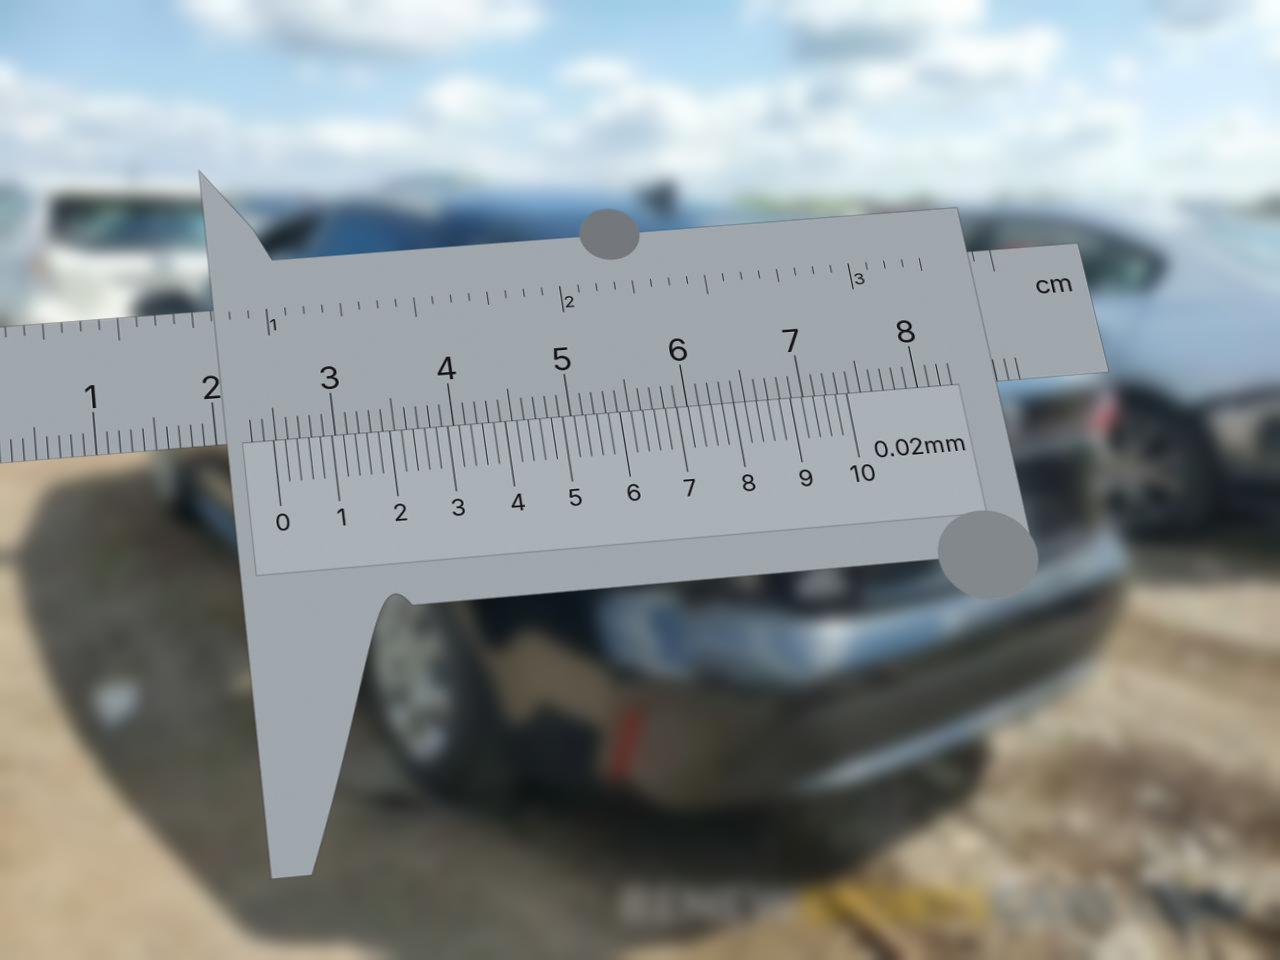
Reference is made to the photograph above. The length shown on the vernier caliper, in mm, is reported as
24.8 mm
